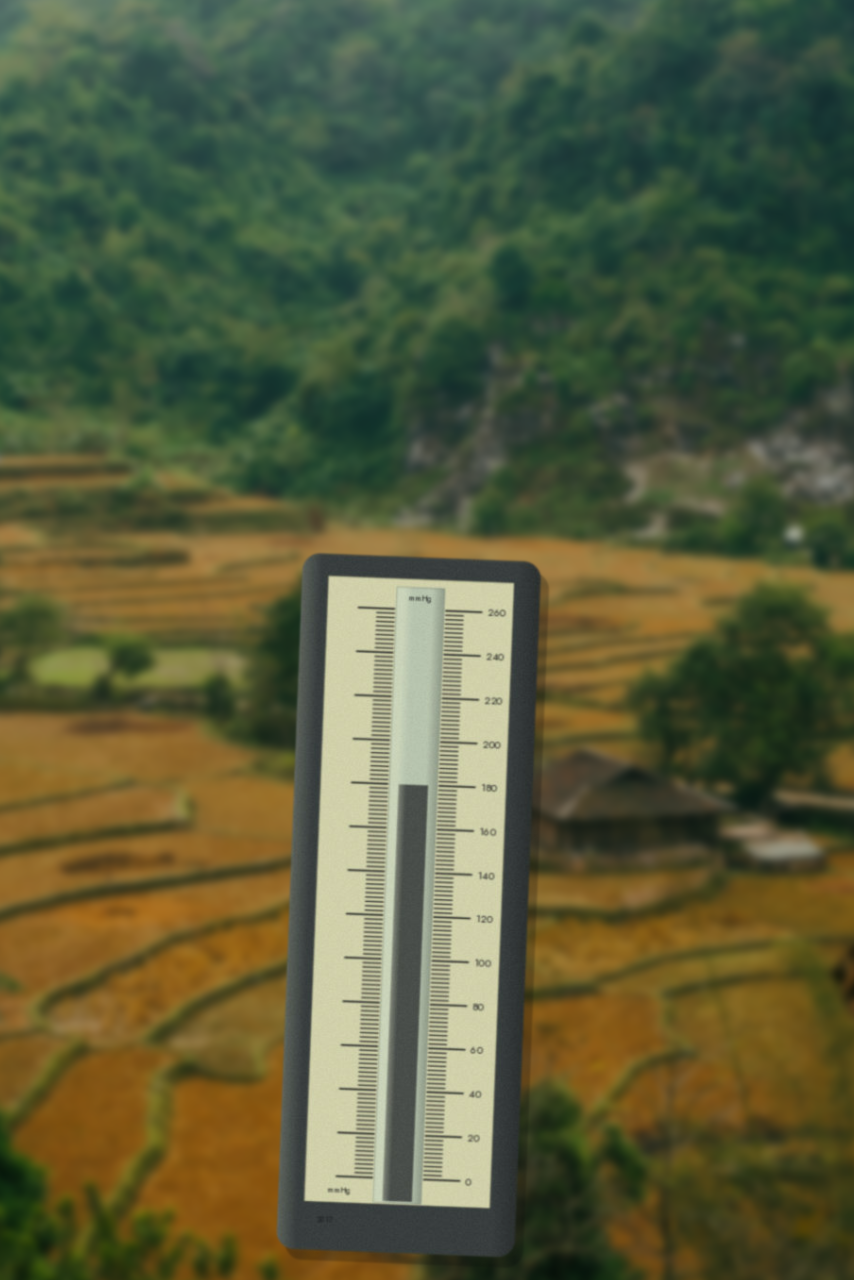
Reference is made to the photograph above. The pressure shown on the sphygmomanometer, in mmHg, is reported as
180 mmHg
